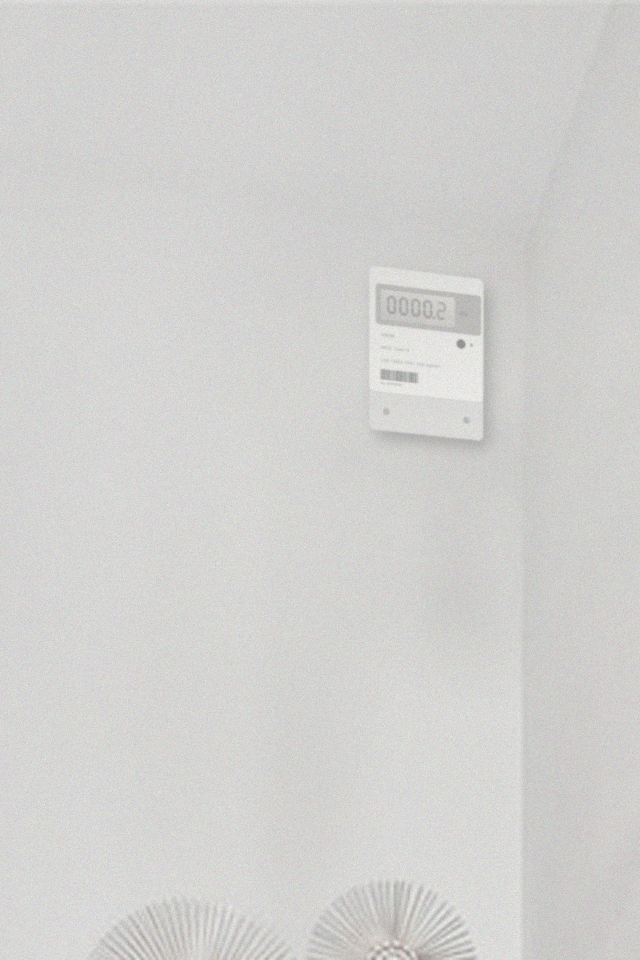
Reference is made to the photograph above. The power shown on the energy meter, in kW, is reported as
0.2 kW
